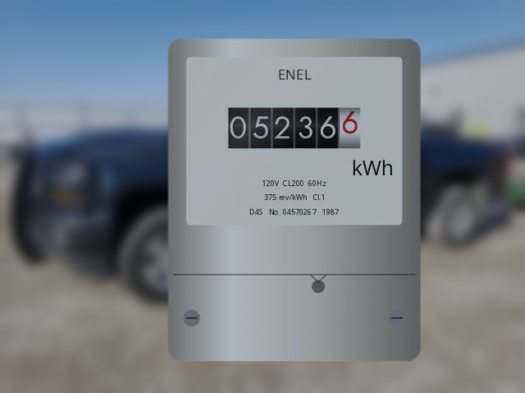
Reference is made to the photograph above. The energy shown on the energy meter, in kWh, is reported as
5236.6 kWh
